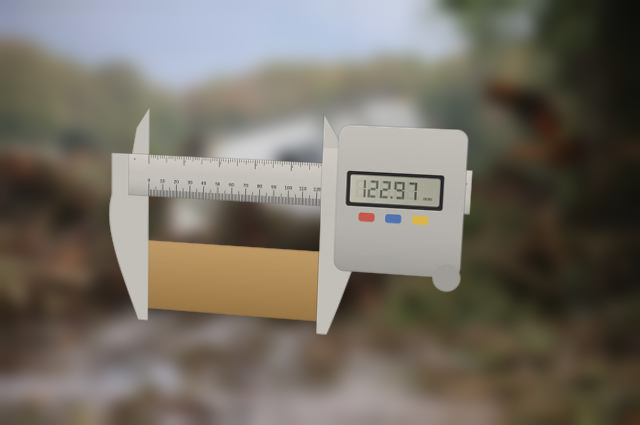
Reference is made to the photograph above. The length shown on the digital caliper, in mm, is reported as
122.97 mm
